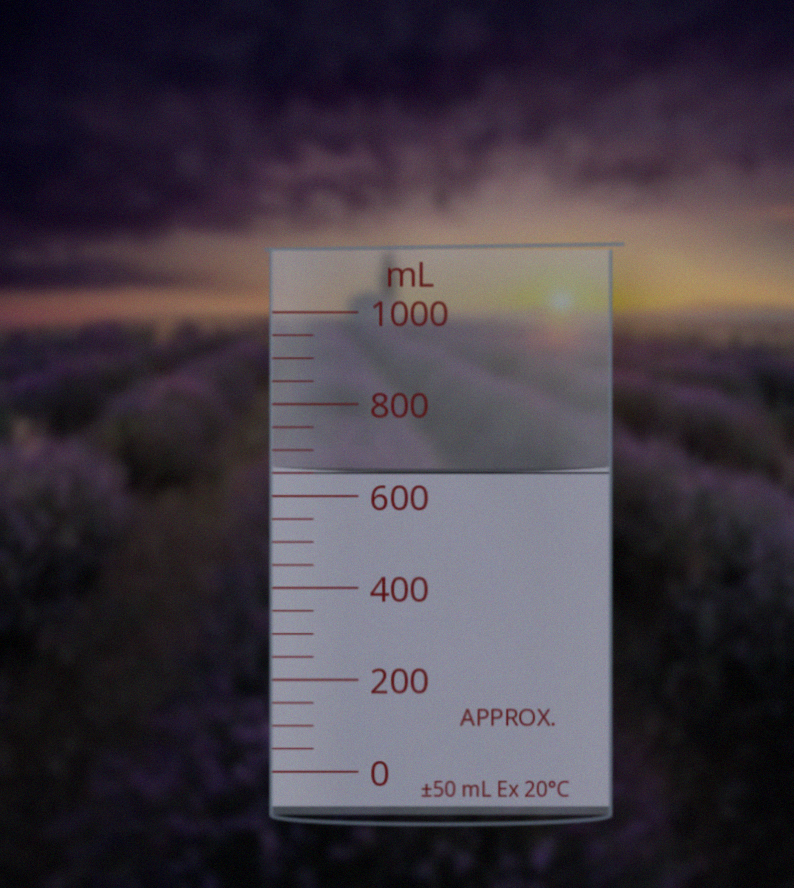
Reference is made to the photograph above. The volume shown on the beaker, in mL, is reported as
650 mL
